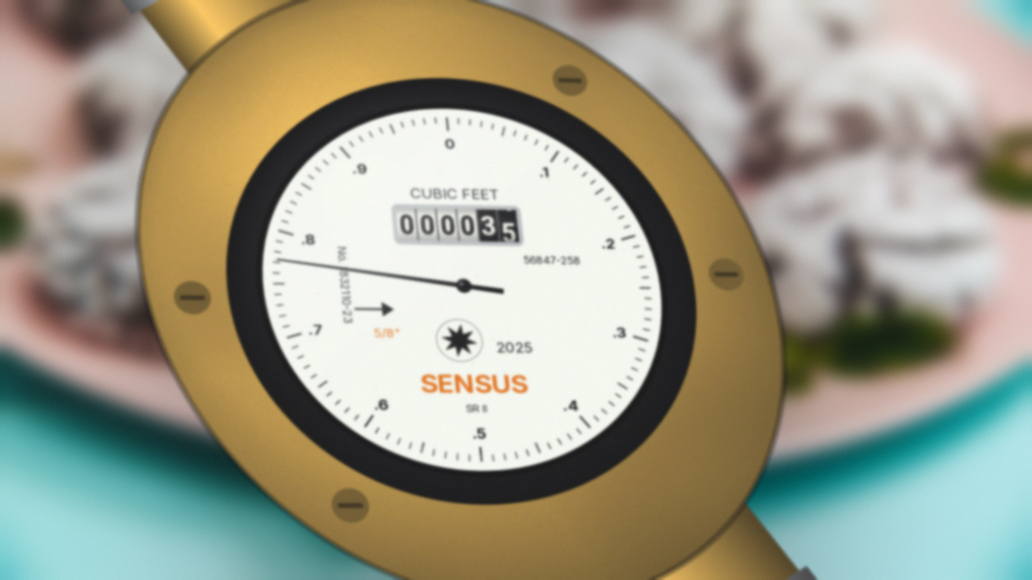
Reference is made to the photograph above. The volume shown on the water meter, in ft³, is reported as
34.77 ft³
